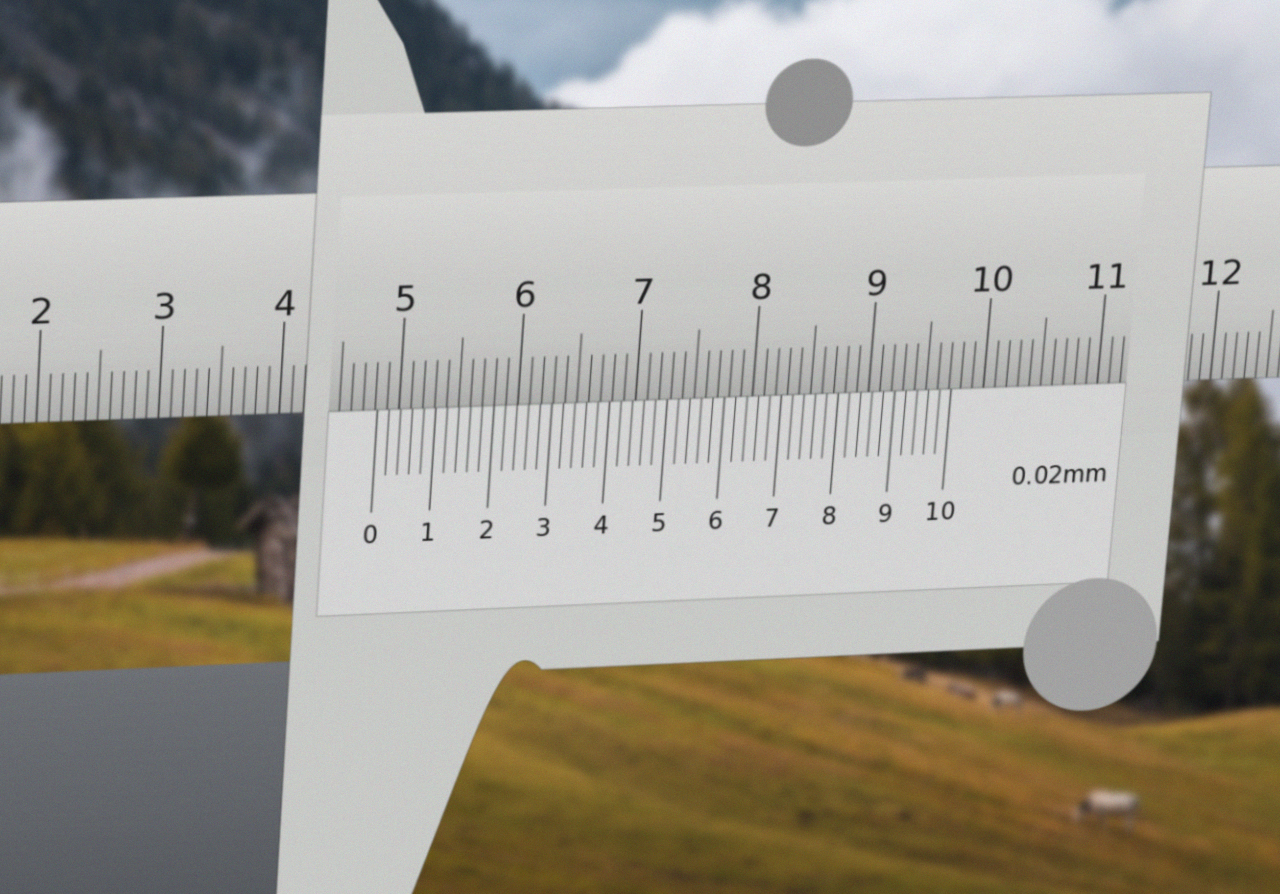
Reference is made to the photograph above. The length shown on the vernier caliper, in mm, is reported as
48.2 mm
